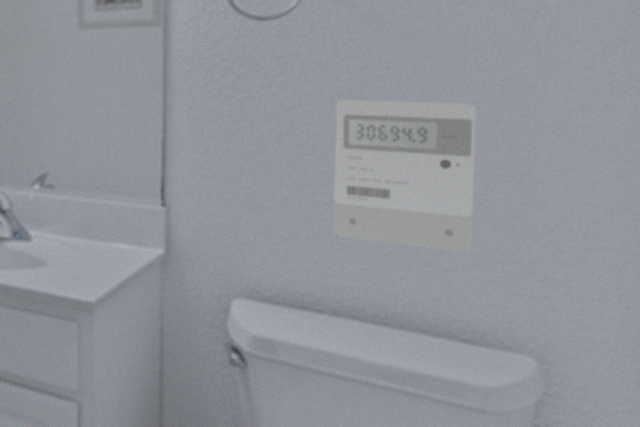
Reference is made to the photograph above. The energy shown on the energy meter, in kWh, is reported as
30694.9 kWh
